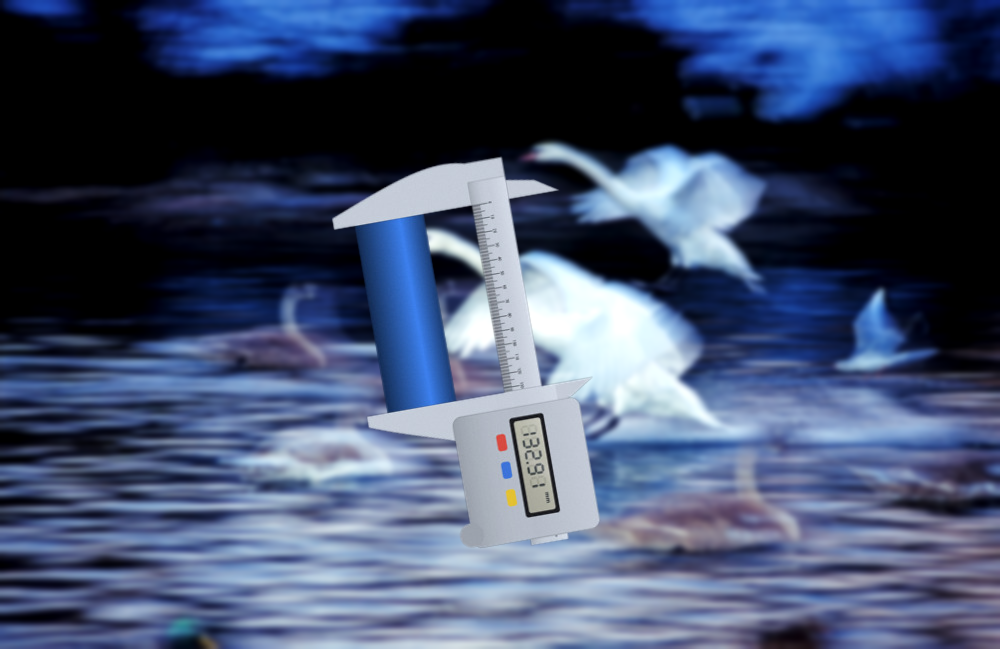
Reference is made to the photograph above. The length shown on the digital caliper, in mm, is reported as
132.91 mm
